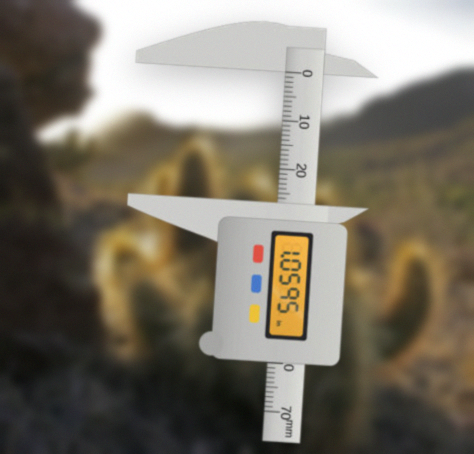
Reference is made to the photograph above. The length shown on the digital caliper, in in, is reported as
1.0595 in
